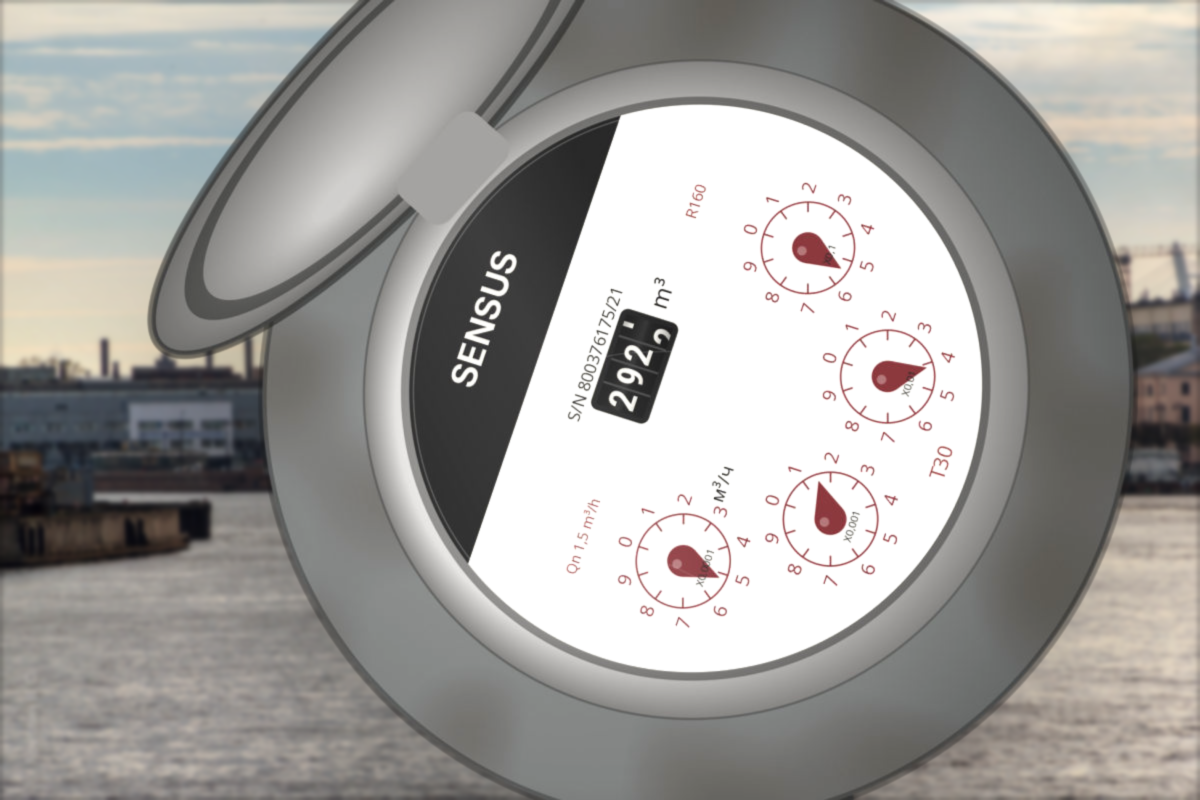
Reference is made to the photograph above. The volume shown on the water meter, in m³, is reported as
2921.5415 m³
